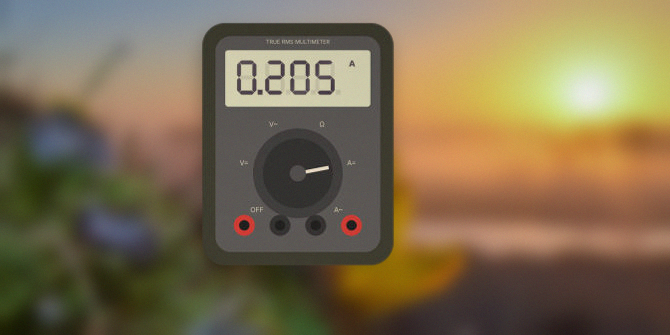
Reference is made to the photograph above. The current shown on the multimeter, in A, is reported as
0.205 A
